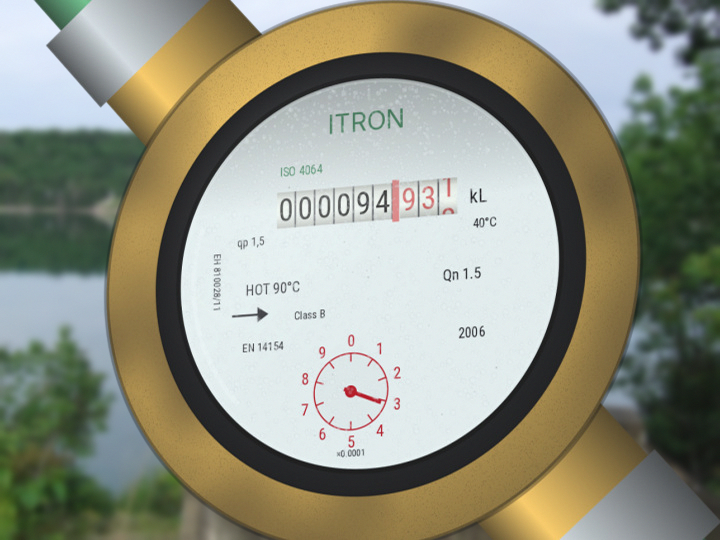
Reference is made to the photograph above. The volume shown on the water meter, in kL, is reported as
94.9313 kL
